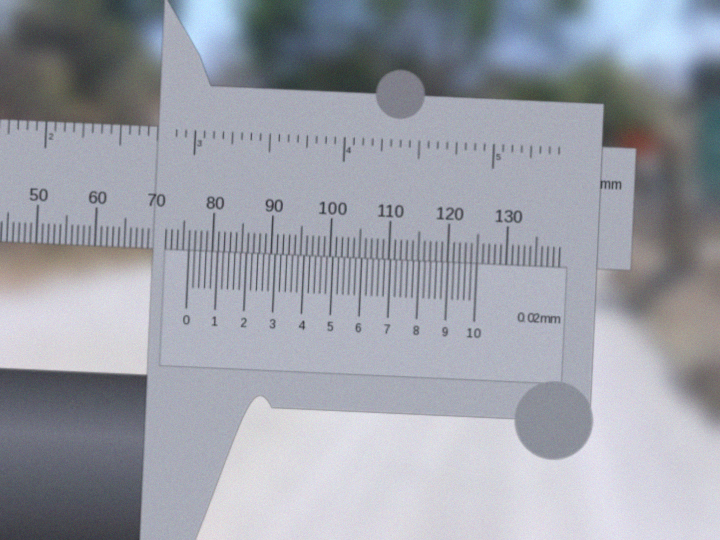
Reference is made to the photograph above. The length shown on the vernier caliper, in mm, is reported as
76.0 mm
